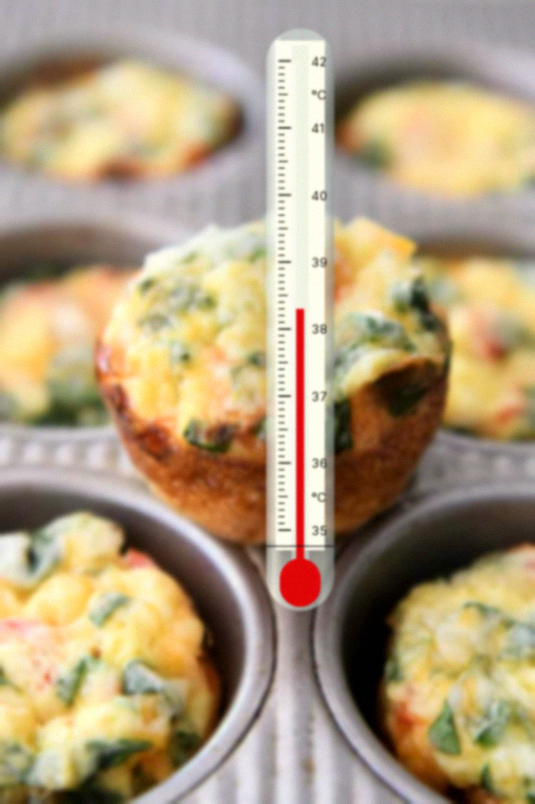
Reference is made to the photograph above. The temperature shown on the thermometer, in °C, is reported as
38.3 °C
